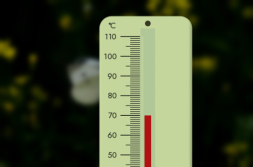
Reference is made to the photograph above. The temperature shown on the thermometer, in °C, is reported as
70 °C
